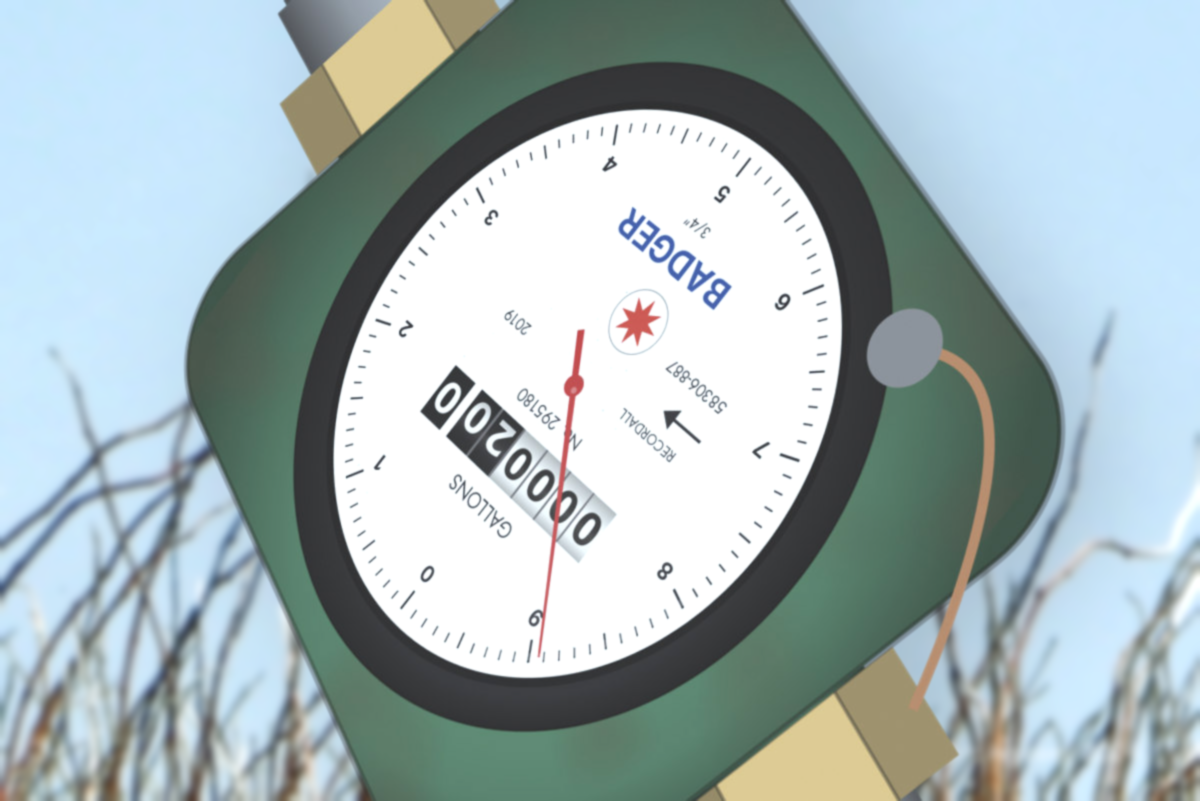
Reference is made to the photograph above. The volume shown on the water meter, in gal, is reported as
198.9 gal
